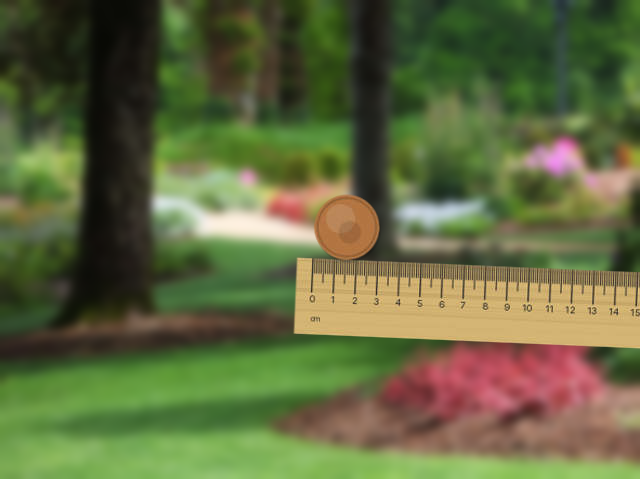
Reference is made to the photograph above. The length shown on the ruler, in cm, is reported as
3 cm
